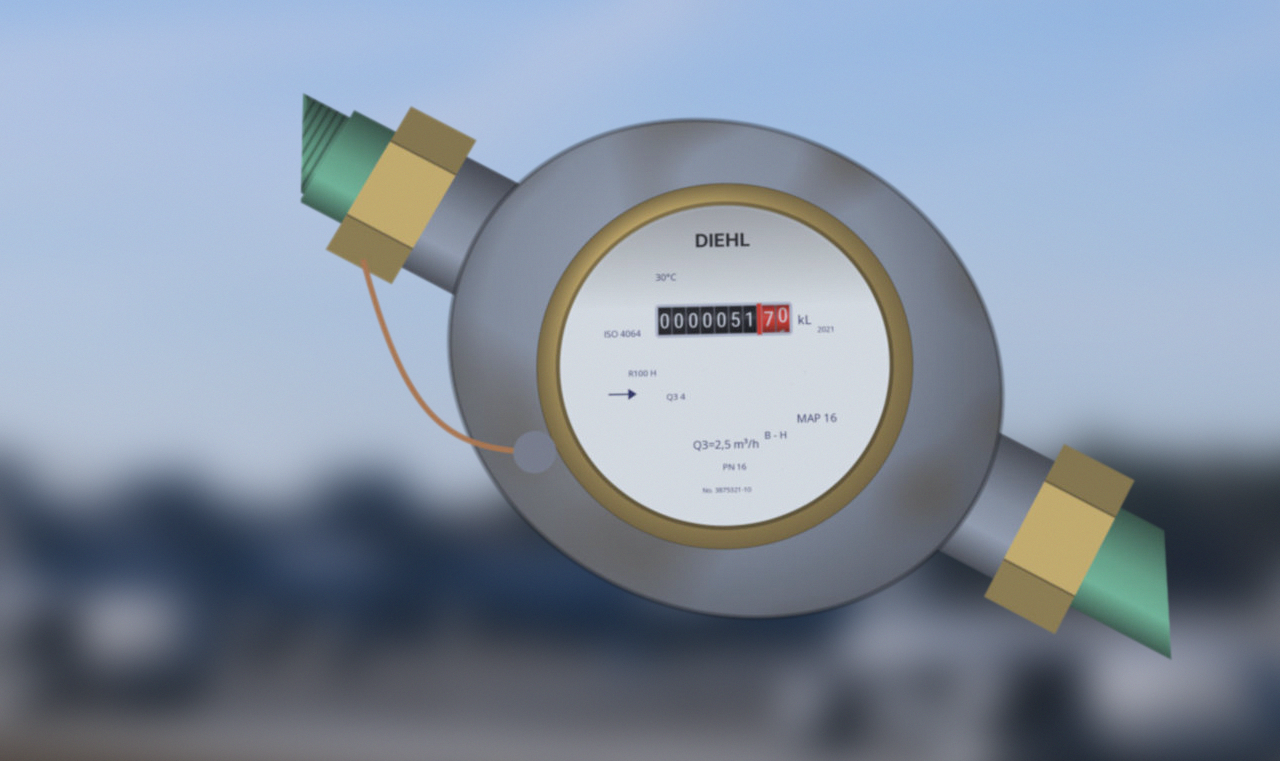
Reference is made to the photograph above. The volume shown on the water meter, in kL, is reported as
51.70 kL
